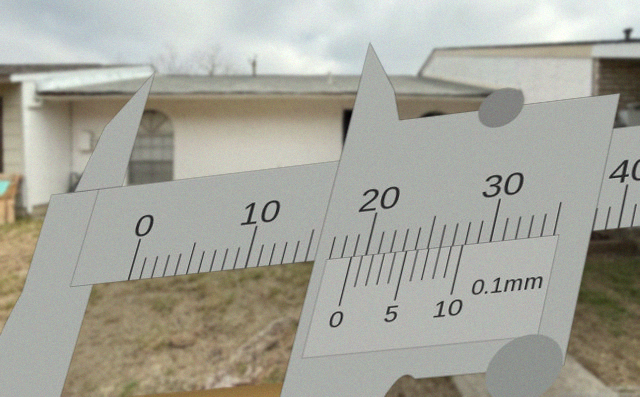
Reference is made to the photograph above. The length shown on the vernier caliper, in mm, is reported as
18.8 mm
